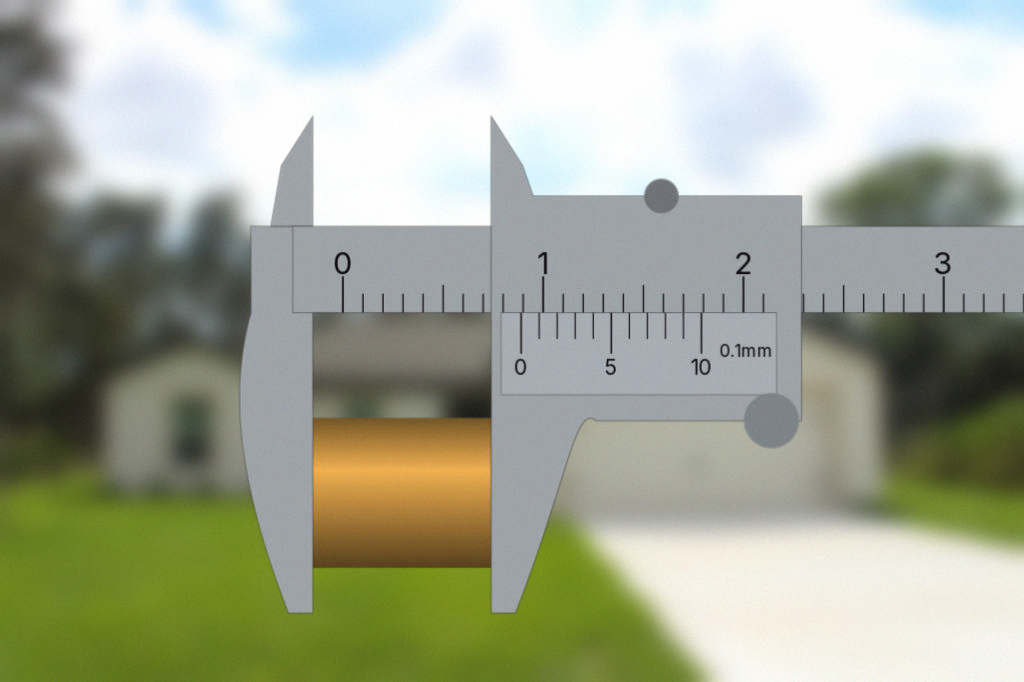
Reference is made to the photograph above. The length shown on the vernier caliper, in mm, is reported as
8.9 mm
